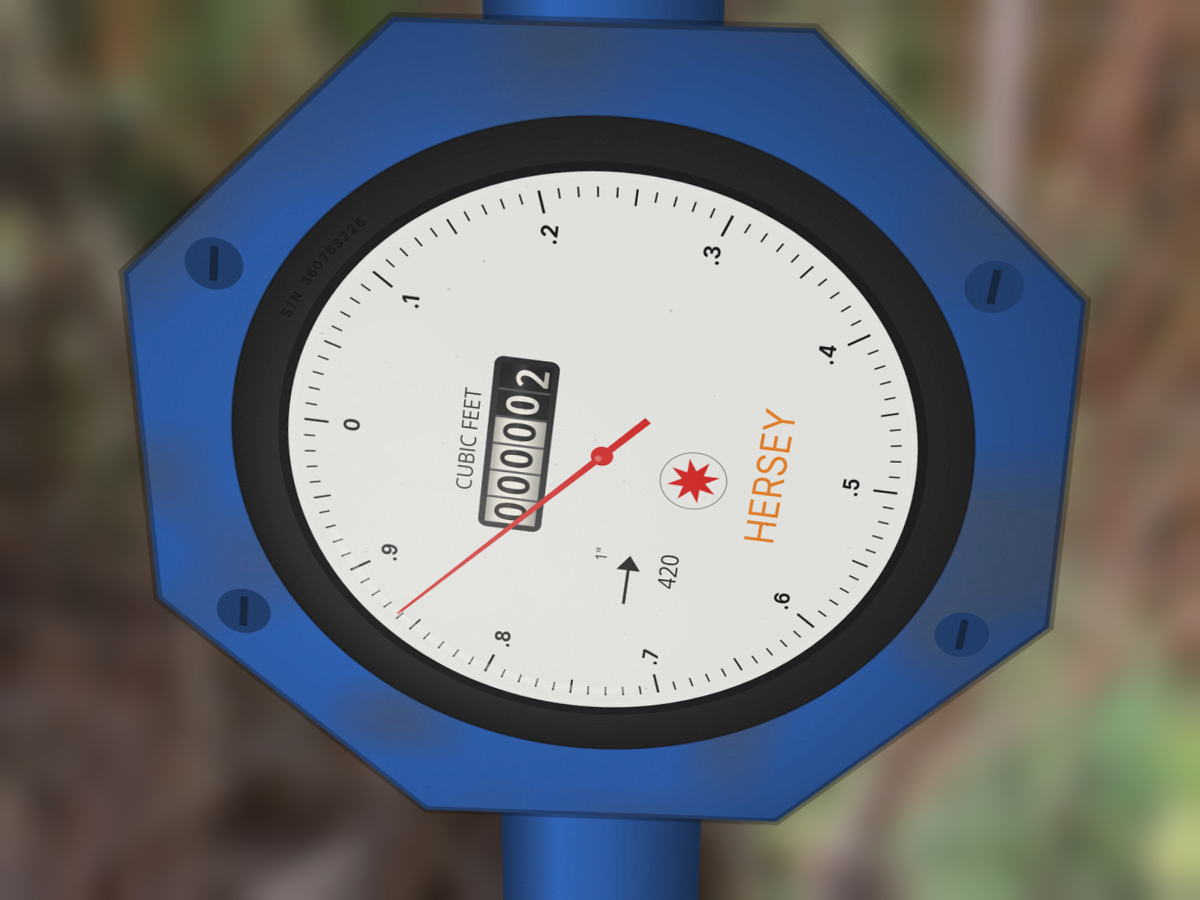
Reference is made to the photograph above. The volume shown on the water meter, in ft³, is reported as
1.86 ft³
